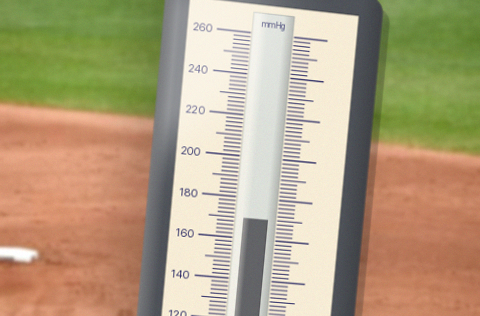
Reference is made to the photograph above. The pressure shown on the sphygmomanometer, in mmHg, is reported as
170 mmHg
